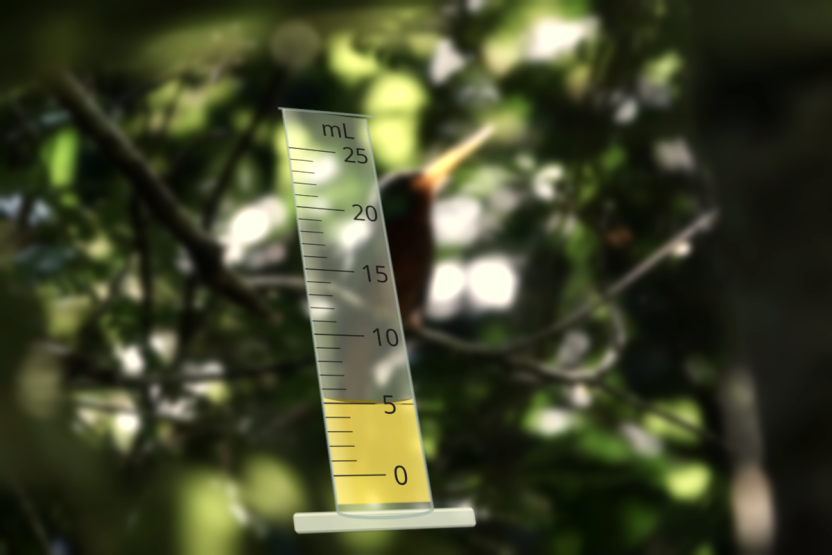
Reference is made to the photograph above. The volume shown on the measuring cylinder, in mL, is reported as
5 mL
